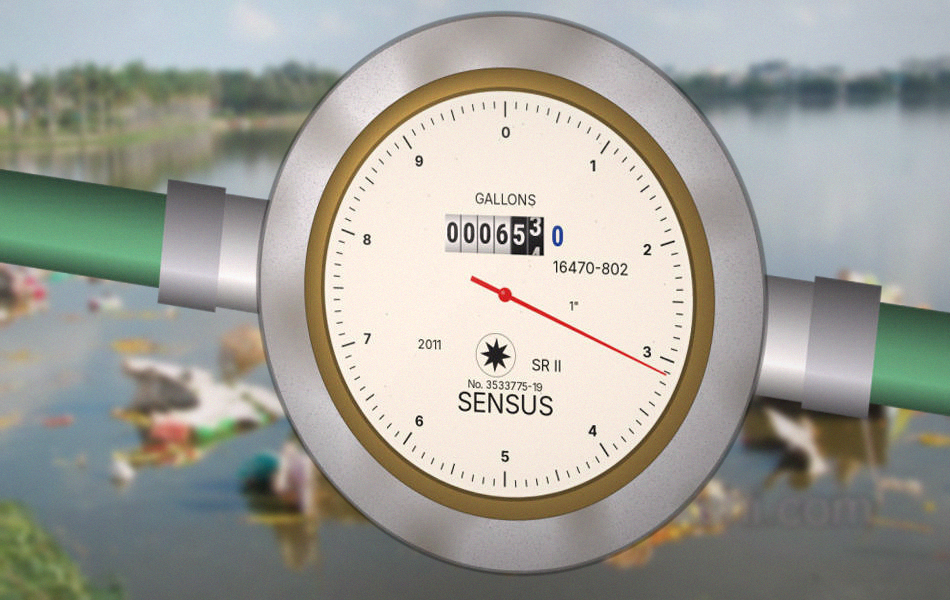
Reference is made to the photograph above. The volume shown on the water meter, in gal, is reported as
6533.1 gal
